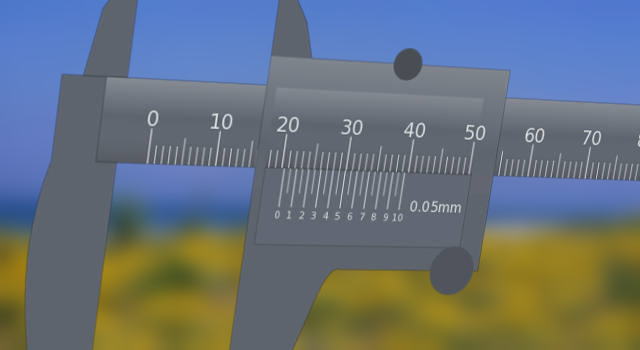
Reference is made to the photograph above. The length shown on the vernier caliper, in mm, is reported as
20.4 mm
